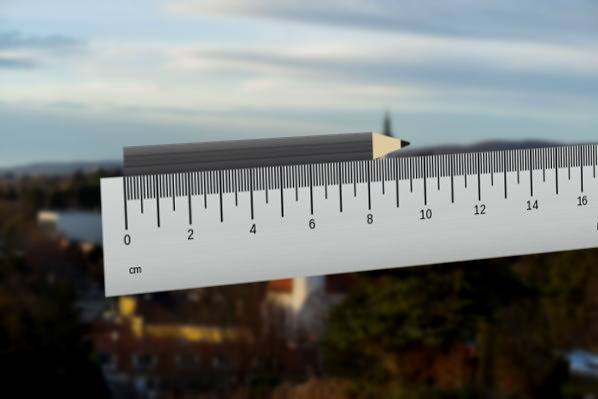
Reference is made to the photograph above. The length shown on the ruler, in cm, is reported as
9.5 cm
